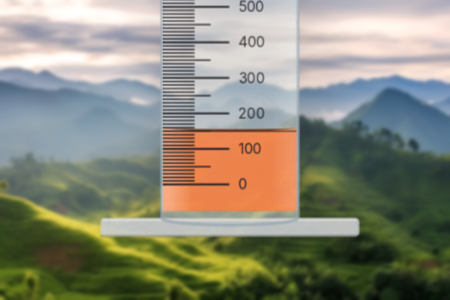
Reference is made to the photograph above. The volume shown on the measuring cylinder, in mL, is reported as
150 mL
